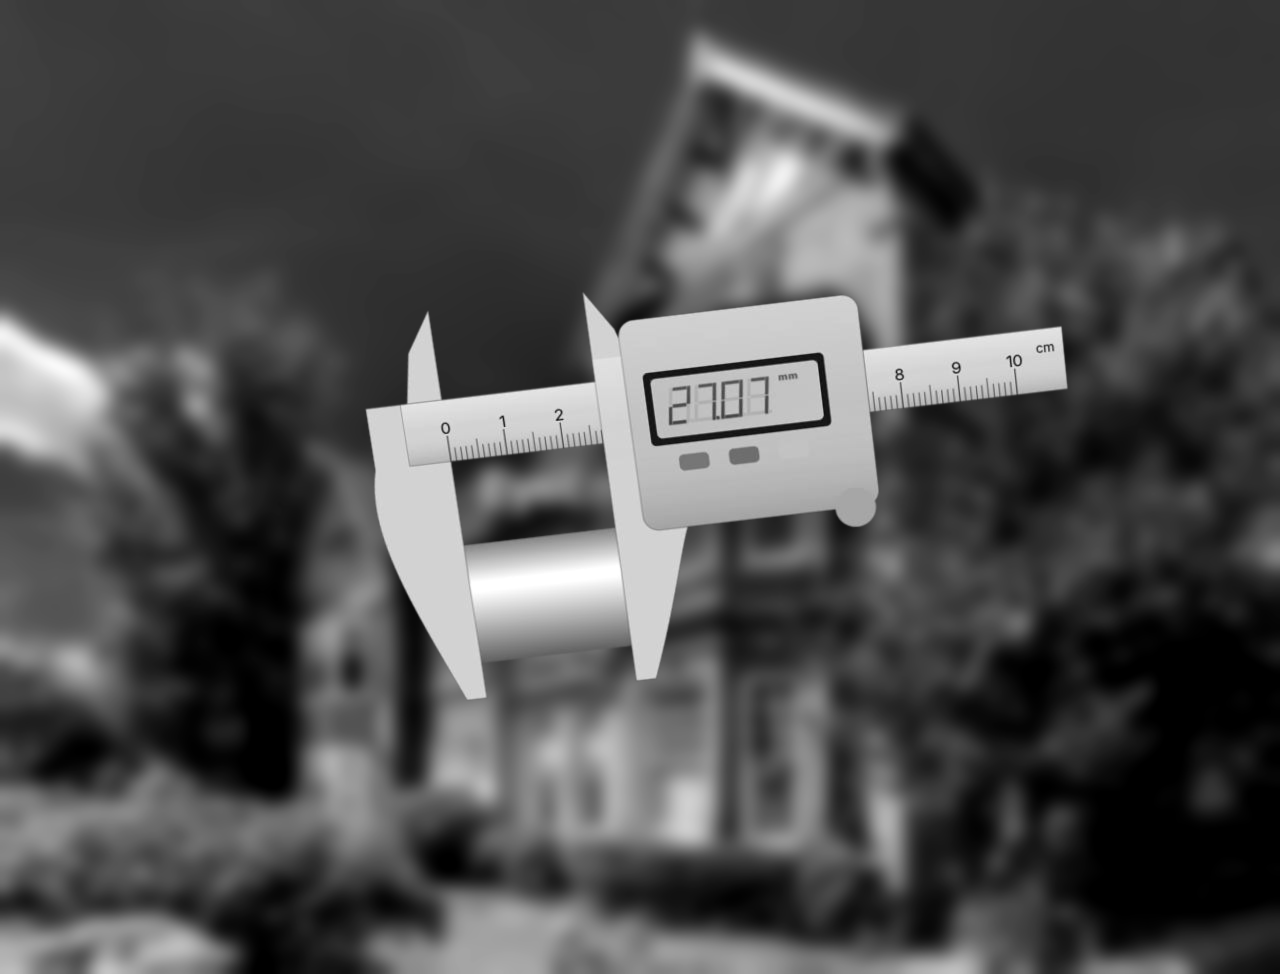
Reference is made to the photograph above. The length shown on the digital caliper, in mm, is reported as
27.07 mm
